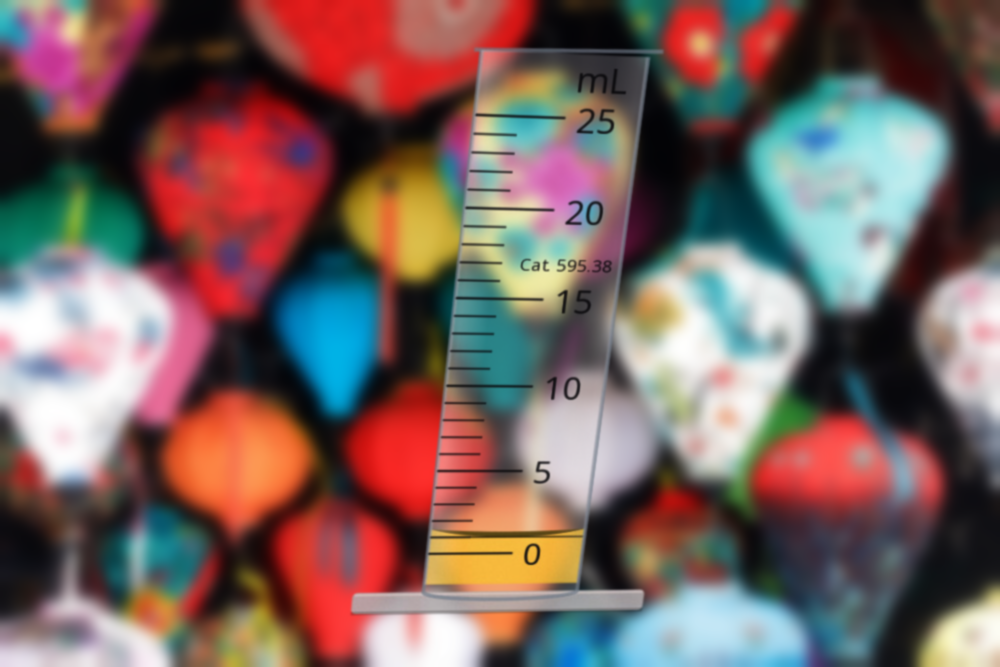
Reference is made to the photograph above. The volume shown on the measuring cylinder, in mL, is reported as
1 mL
